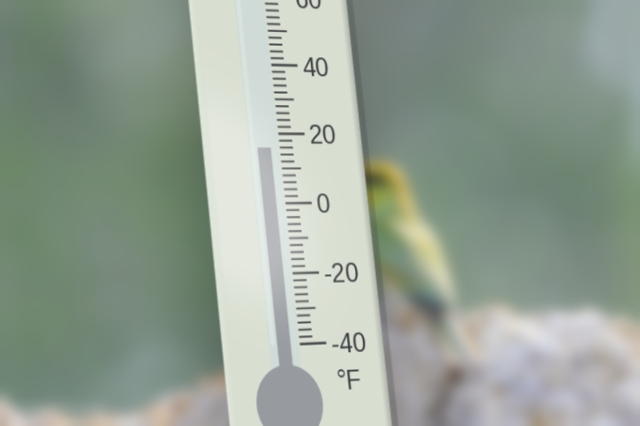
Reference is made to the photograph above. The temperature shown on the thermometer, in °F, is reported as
16 °F
